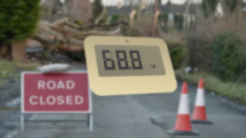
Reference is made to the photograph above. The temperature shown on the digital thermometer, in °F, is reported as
68.8 °F
